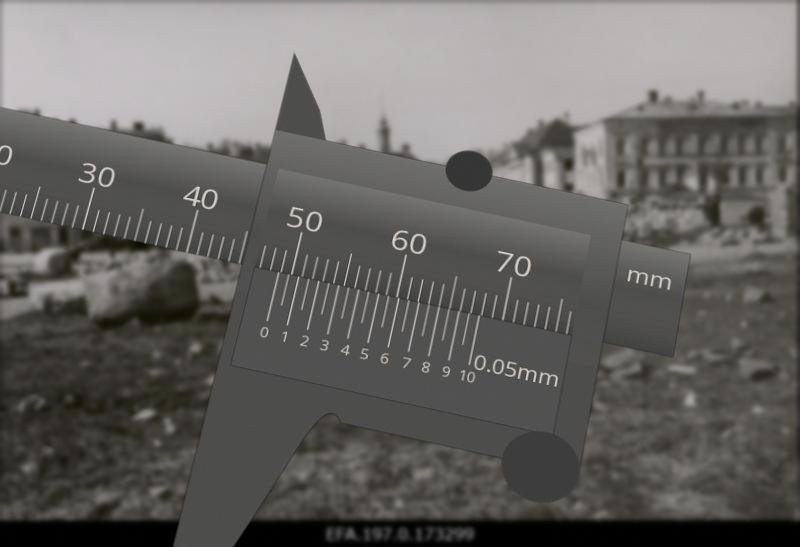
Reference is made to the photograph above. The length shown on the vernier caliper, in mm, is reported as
48.8 mm
